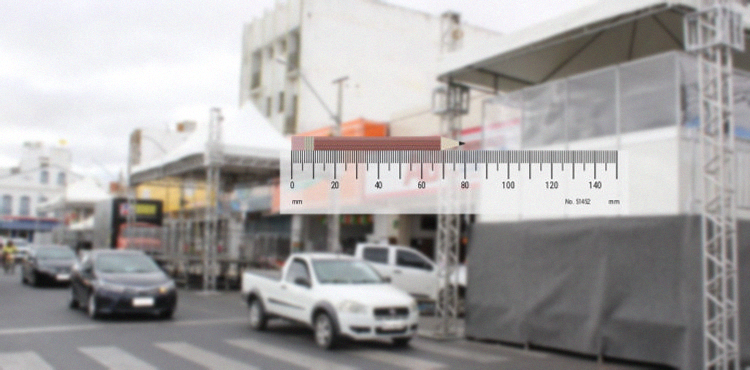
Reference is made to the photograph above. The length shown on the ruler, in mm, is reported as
80 mm
